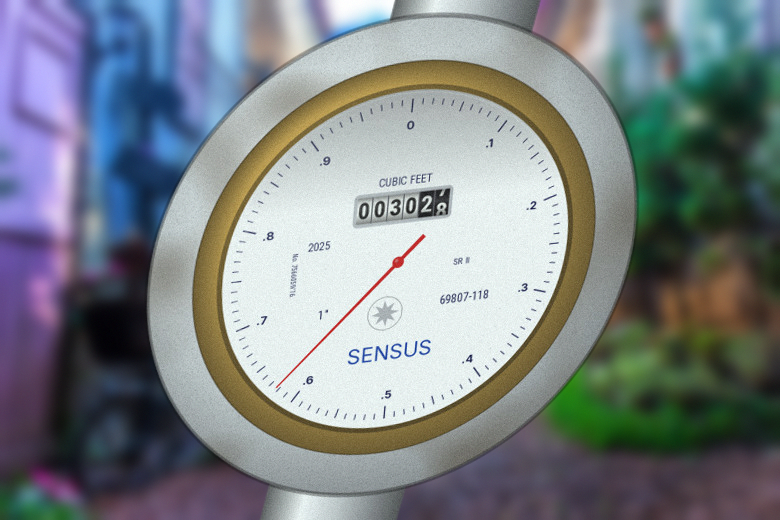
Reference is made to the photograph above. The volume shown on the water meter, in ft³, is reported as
3027.62 ft³
